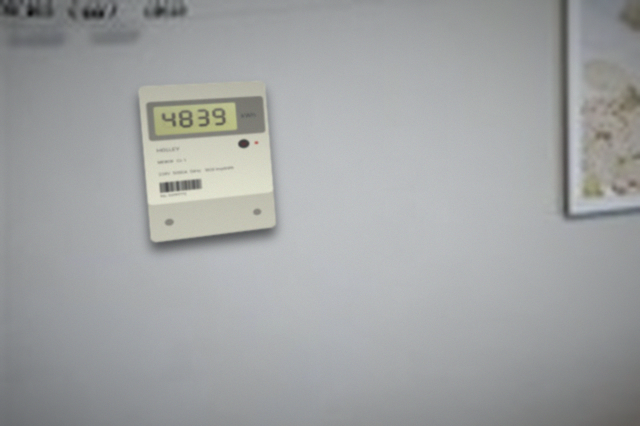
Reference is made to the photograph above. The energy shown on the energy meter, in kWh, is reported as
4839 kWh
